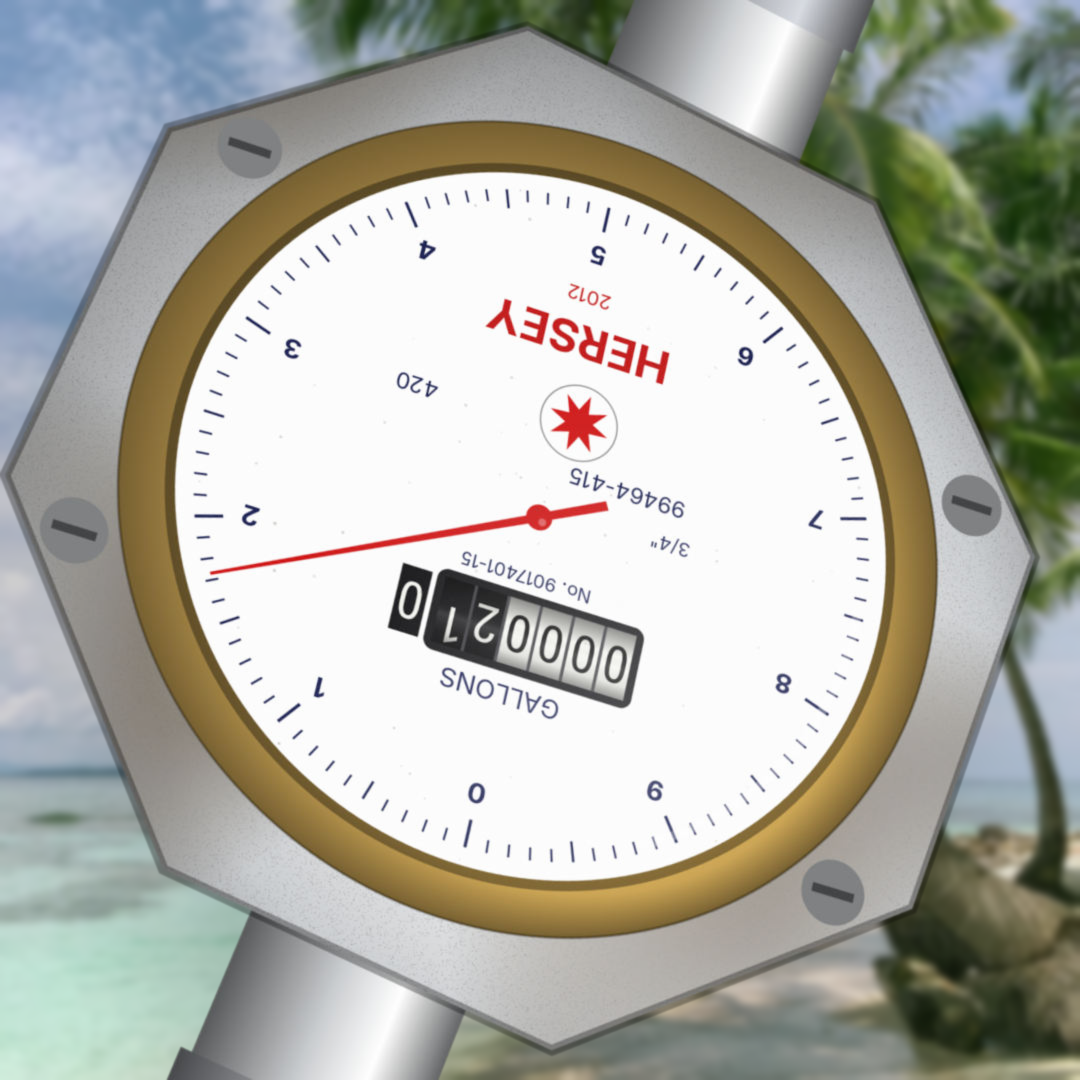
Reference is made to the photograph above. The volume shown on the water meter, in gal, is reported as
211.7 gal
